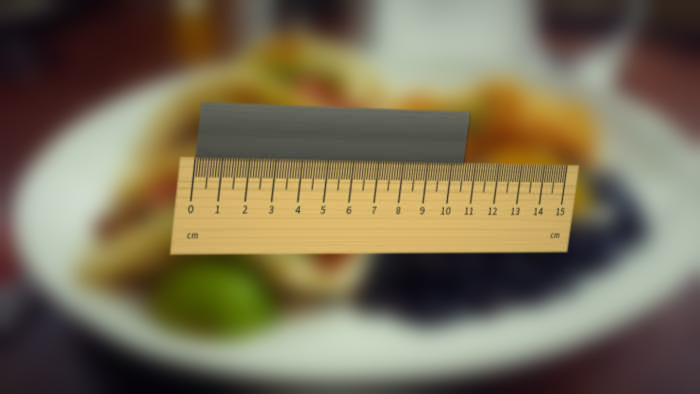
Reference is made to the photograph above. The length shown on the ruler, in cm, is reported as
10.5 cm
